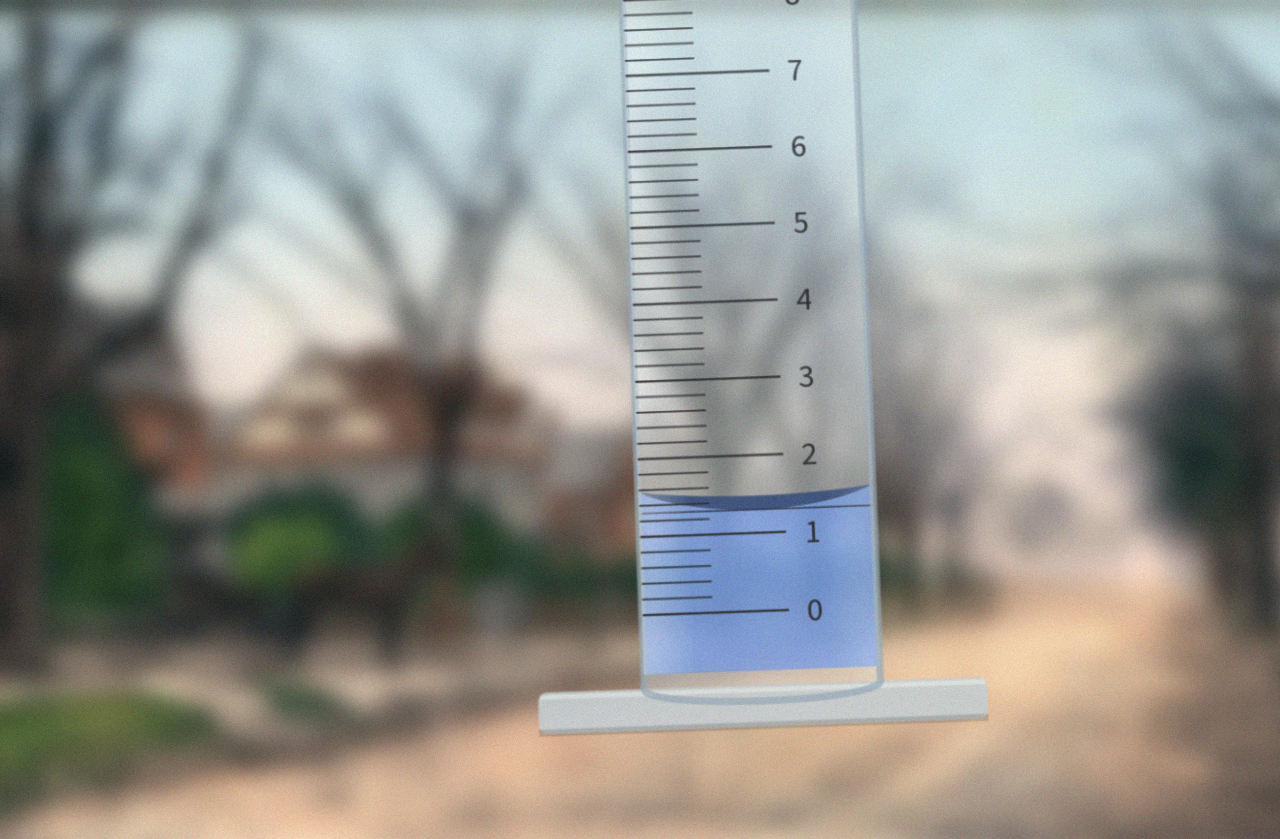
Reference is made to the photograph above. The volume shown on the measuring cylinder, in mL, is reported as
1.3 mL
